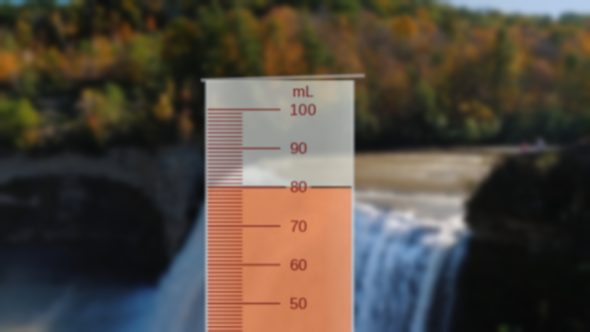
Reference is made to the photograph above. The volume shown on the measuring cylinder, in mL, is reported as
80 mL
